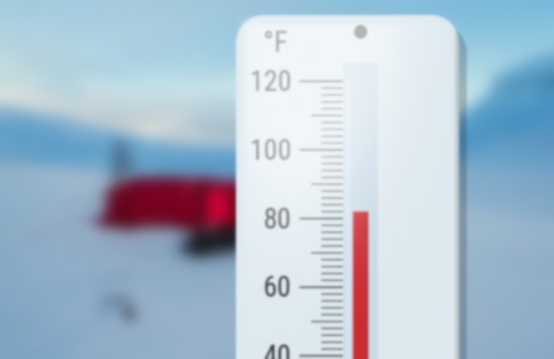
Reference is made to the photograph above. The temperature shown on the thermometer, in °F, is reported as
82 °F
